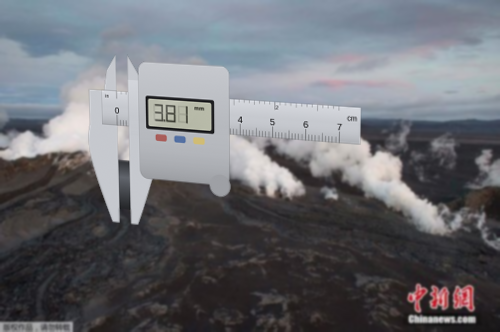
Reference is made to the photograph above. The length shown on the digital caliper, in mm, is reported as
3.81 mm
